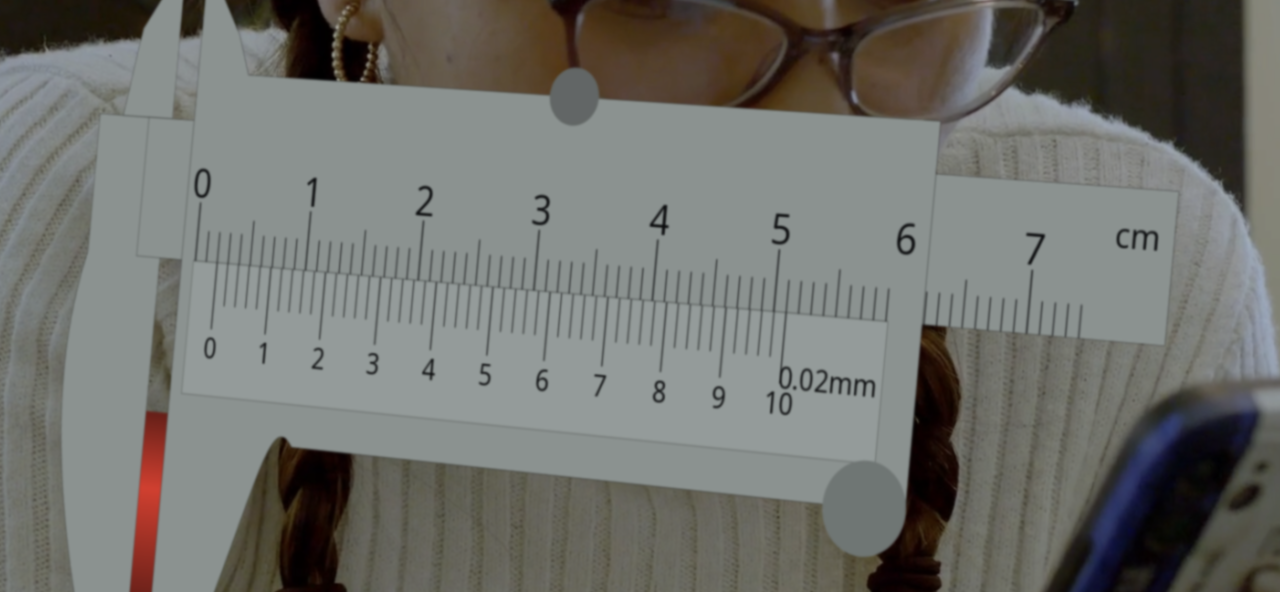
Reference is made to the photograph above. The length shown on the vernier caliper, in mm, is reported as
2.0 mm
